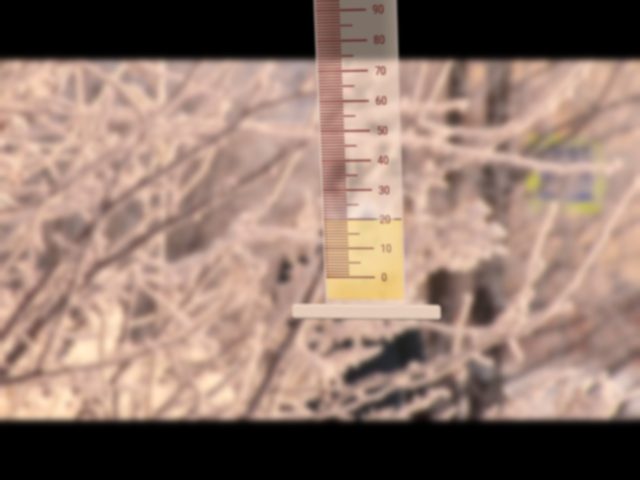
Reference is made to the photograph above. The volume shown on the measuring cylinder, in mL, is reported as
20 mL
